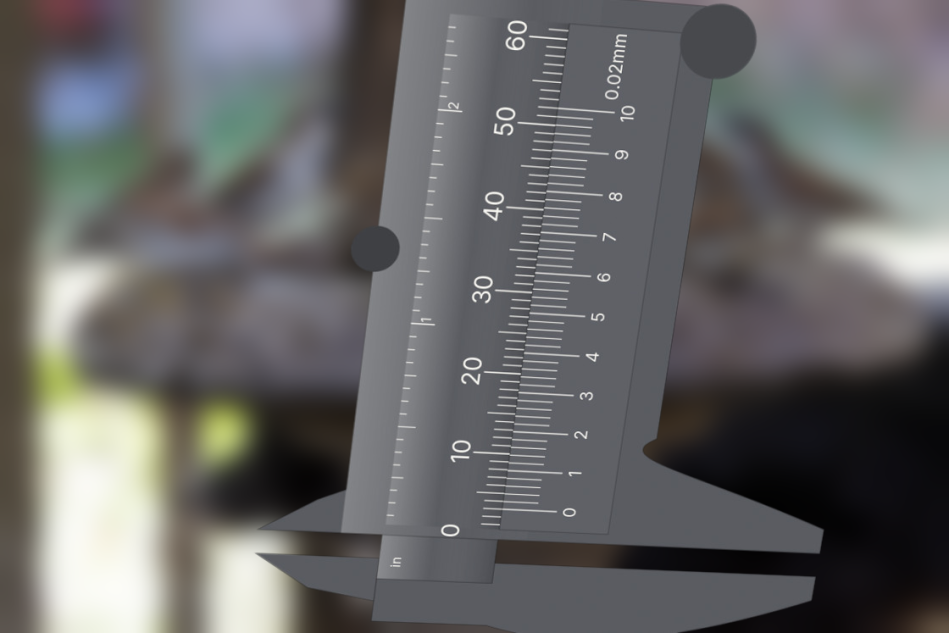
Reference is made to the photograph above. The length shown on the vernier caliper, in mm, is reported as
3.0 mm
